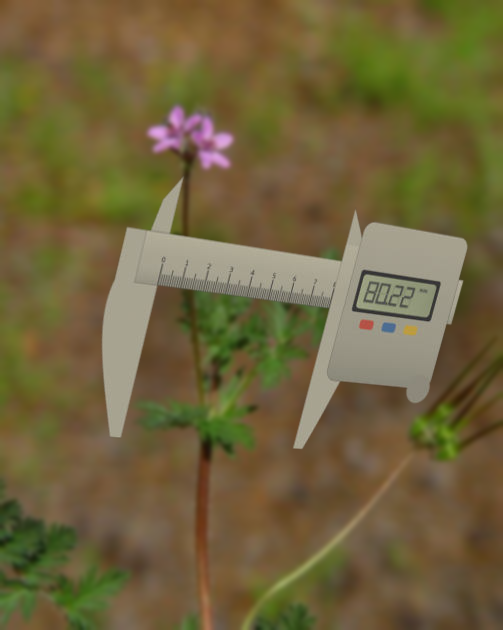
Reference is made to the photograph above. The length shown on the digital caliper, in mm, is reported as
80.22 mm
